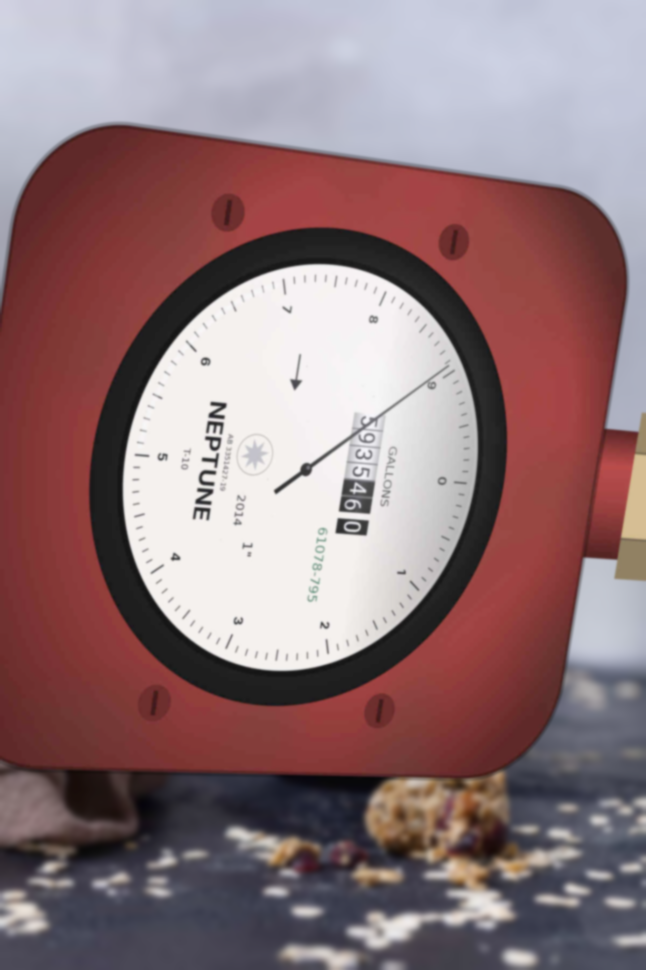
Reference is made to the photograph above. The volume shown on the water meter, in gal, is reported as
5935458.9 gal
